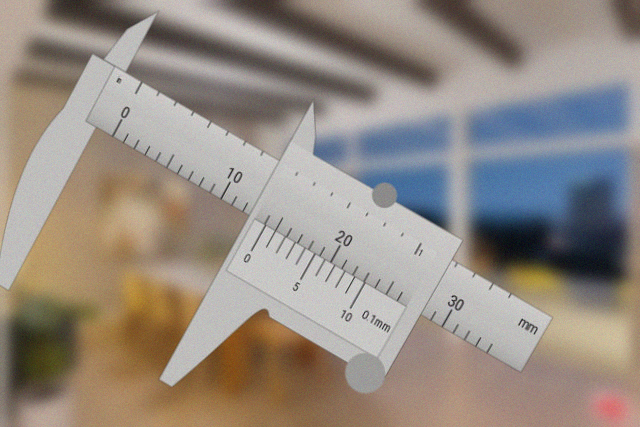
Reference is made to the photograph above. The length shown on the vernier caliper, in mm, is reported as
14.1 mm
